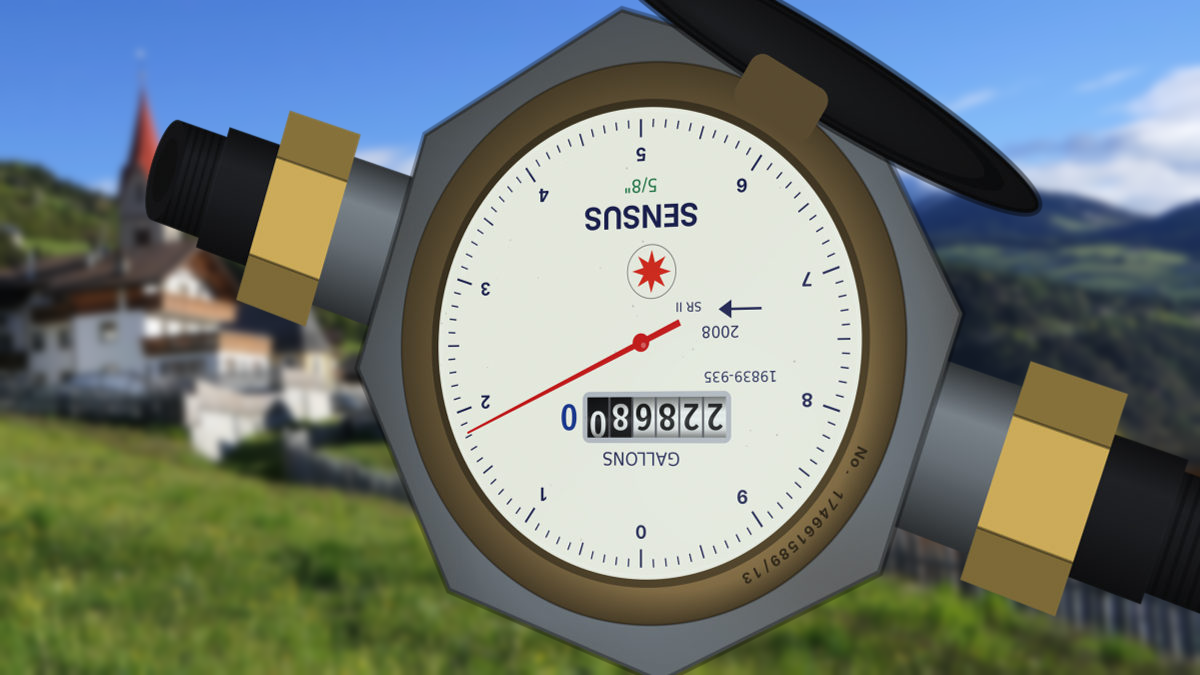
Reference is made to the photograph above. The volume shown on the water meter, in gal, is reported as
2286801.8 gal
